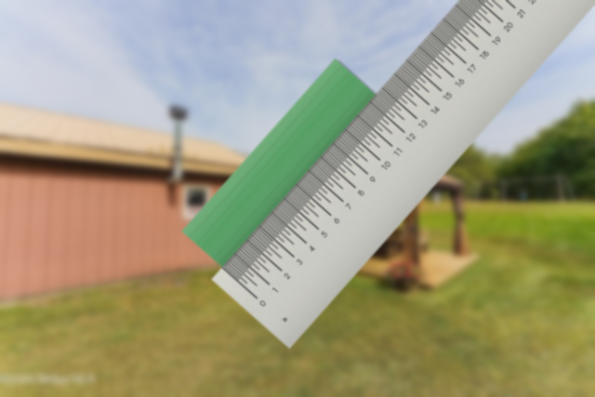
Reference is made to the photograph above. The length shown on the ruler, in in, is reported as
12.5 in
